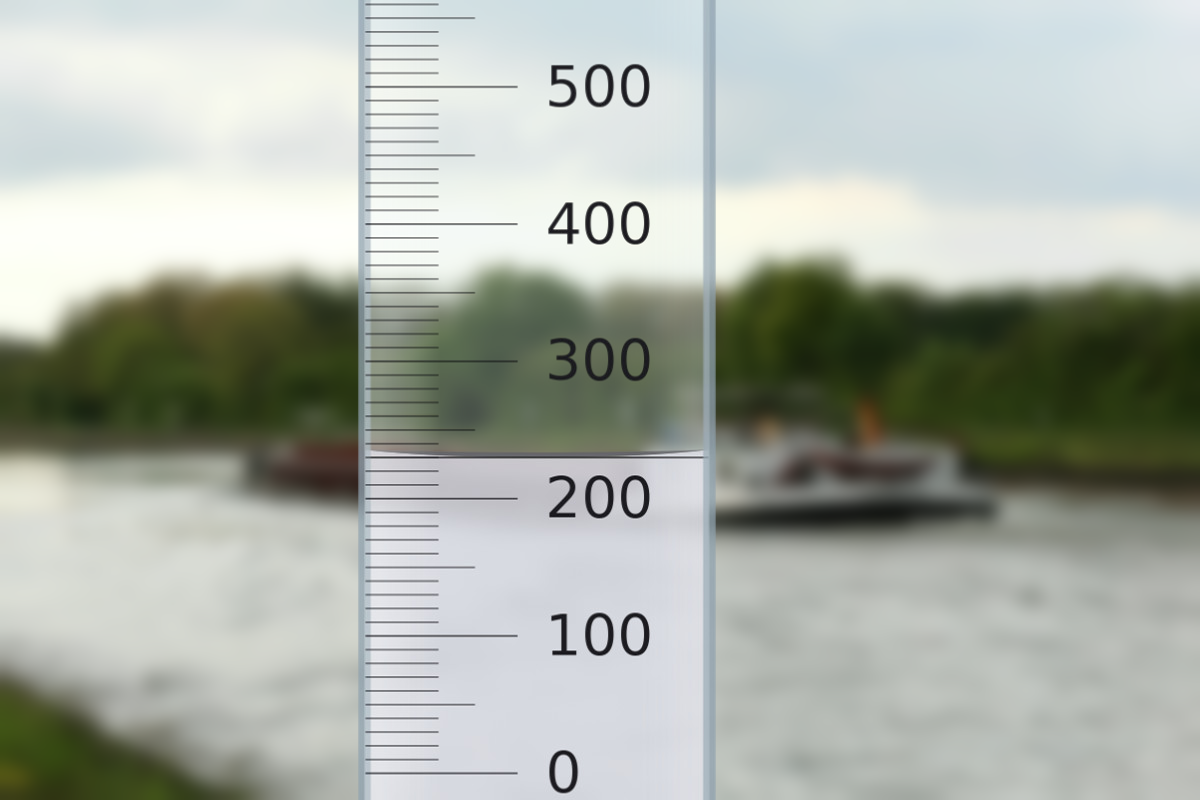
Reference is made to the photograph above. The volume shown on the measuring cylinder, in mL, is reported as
230 mL
